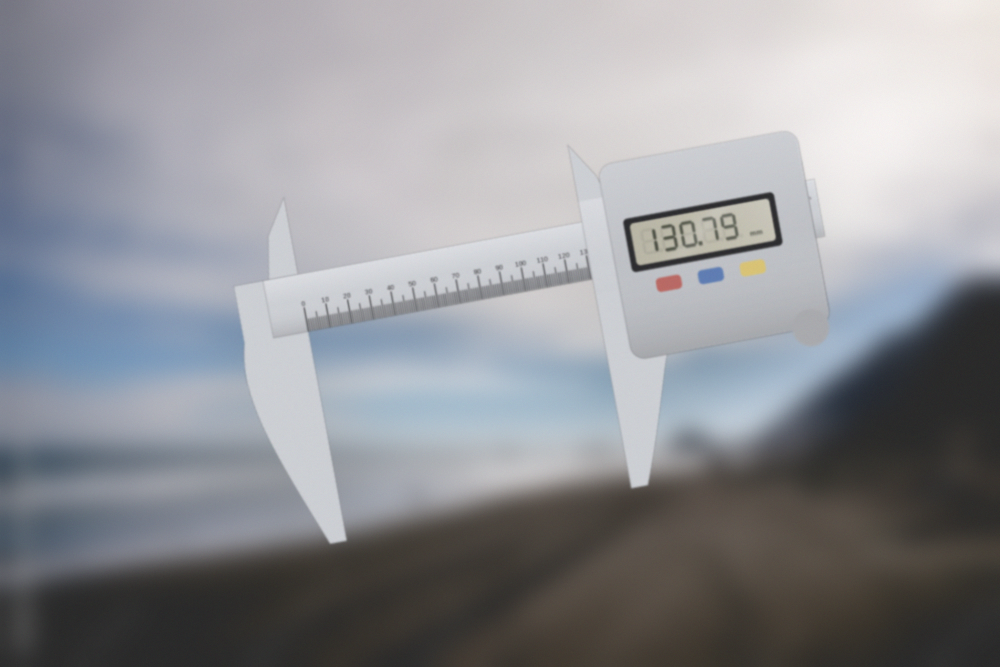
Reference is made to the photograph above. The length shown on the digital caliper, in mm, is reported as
130.79 mm
